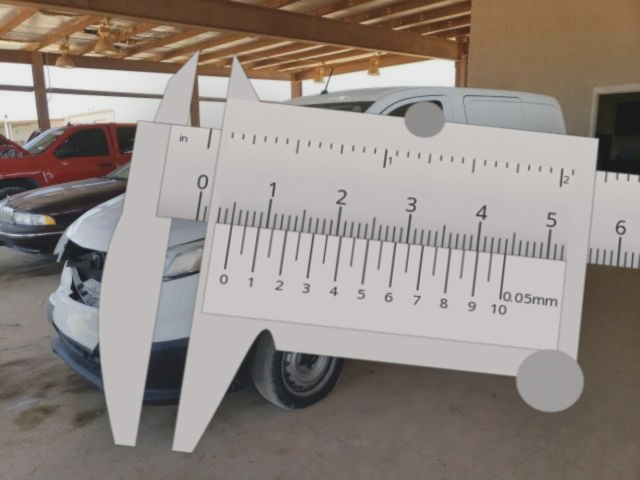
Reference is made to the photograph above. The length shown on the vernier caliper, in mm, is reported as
5.0 mm
